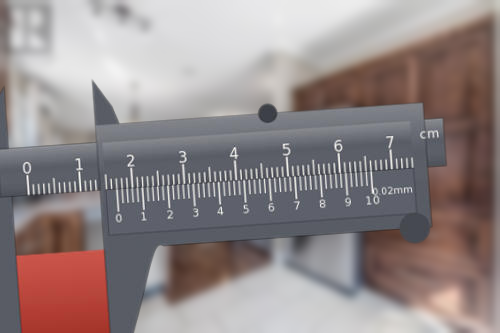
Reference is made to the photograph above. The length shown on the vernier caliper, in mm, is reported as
17.0 mm
